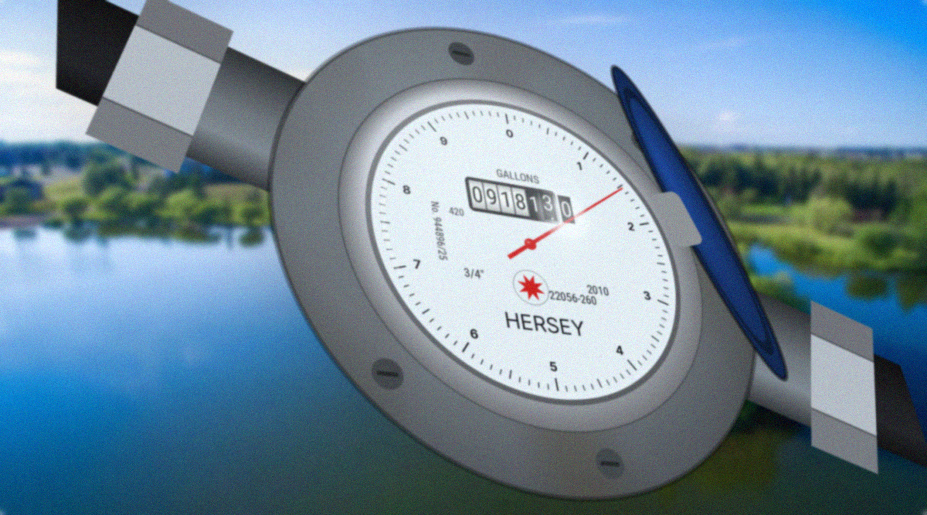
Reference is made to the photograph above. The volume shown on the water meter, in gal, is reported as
918131.5 gal
